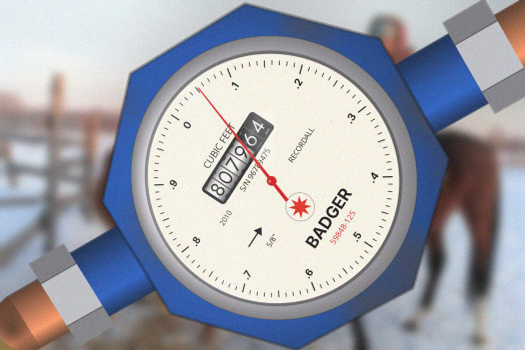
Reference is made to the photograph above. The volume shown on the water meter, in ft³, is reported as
807964.05 ft³
